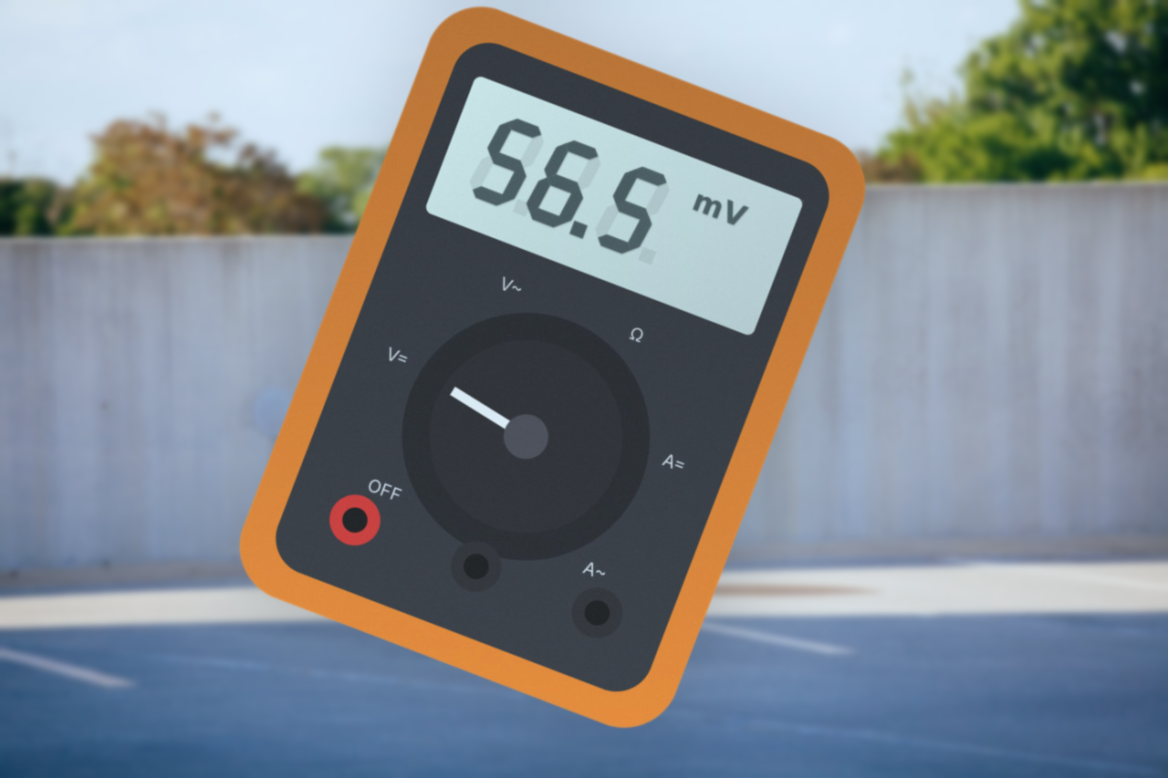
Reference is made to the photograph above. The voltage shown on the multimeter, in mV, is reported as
56.5 mV
